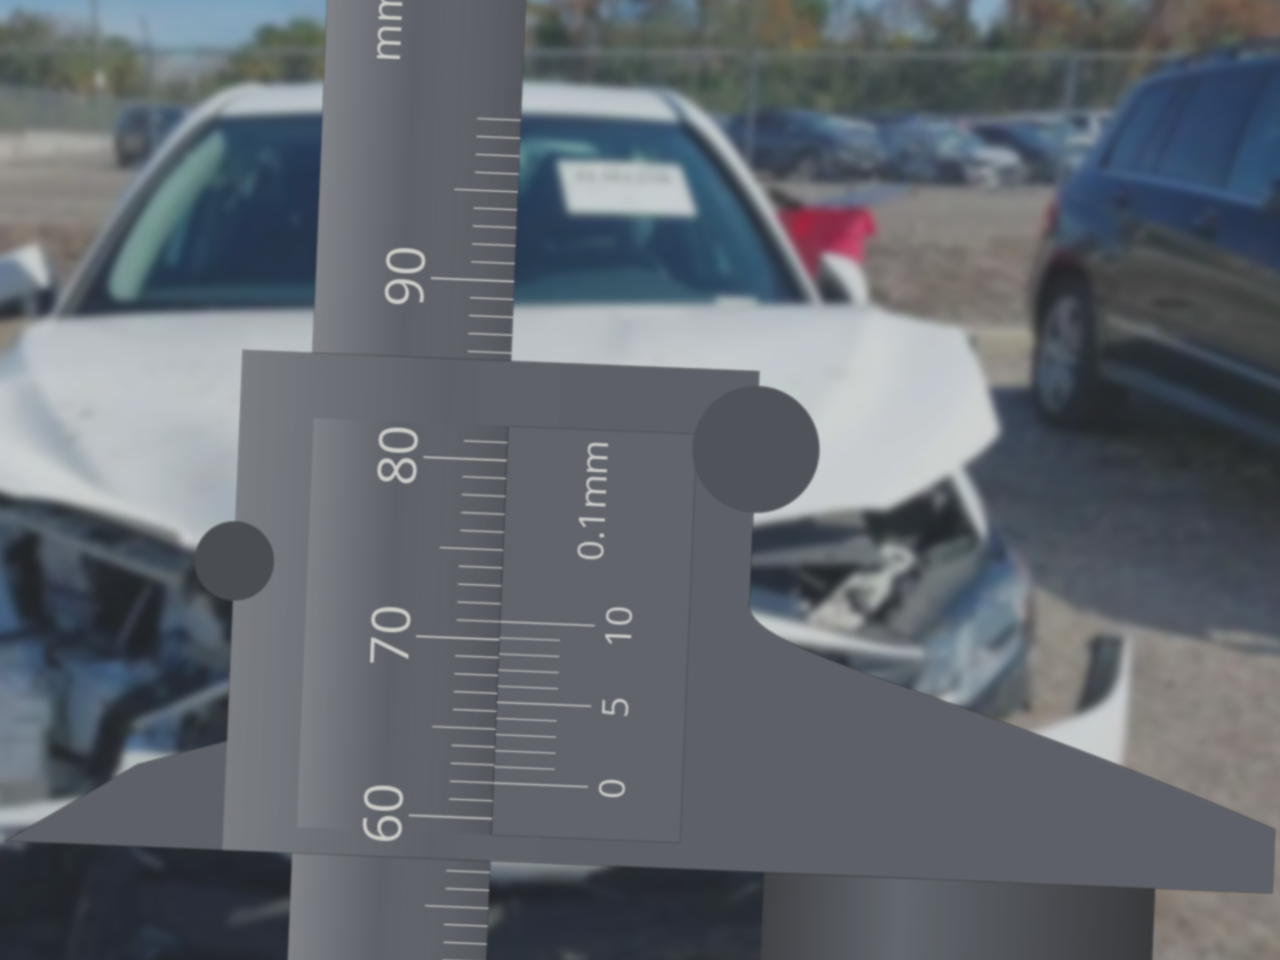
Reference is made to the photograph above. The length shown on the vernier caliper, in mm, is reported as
62.0 mm
